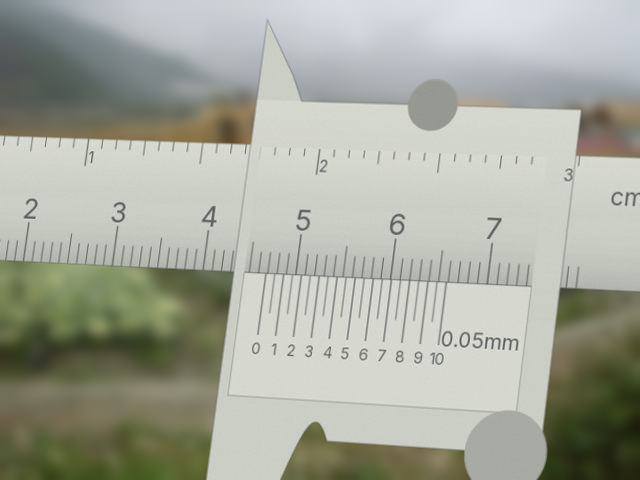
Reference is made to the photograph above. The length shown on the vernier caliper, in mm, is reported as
46.8 mm
